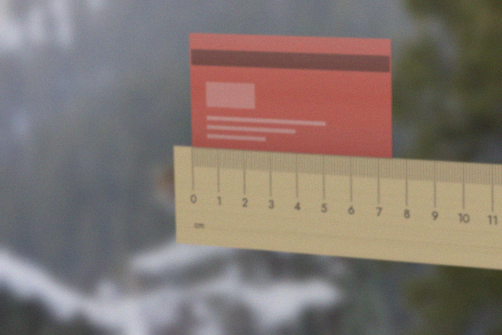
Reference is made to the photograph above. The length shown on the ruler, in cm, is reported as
7.5 cm
